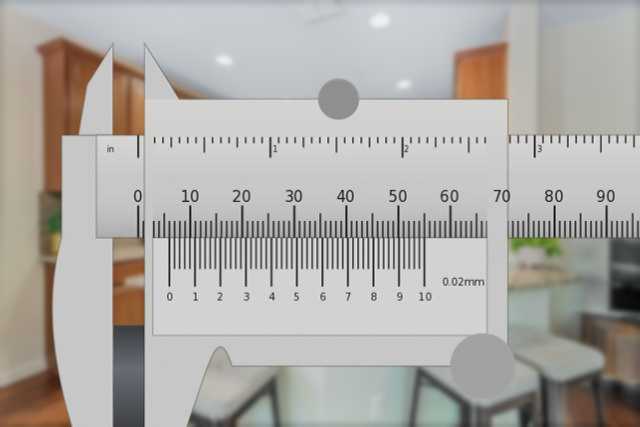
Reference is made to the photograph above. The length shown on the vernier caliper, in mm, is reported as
6.0 mm
